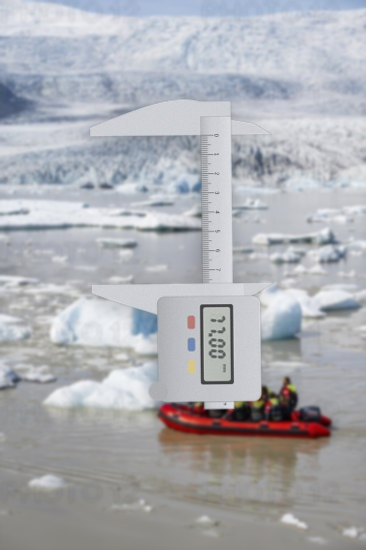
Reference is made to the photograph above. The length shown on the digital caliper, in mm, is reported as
77.00 mm
